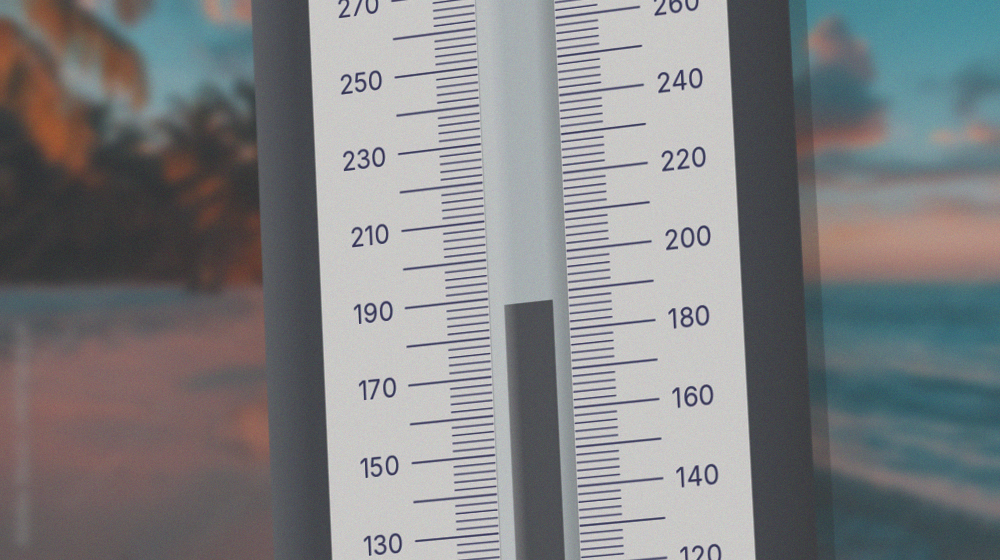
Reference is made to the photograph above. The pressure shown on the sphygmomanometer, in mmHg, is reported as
188 mmHg
